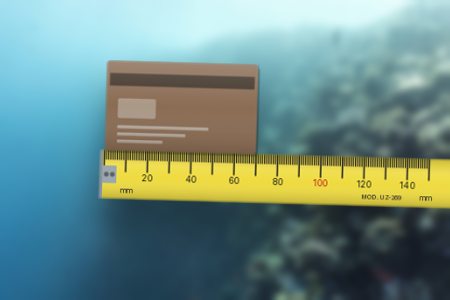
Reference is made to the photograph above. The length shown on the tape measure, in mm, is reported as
70 mm
